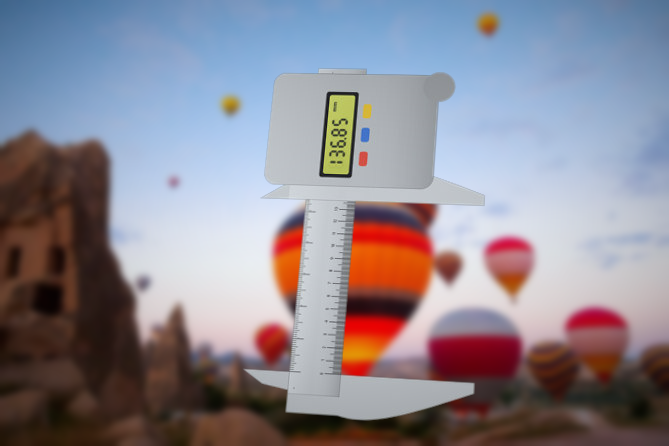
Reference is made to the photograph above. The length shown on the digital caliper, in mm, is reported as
136.85 mm
